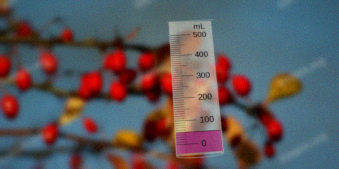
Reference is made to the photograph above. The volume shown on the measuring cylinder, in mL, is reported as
50 mL
